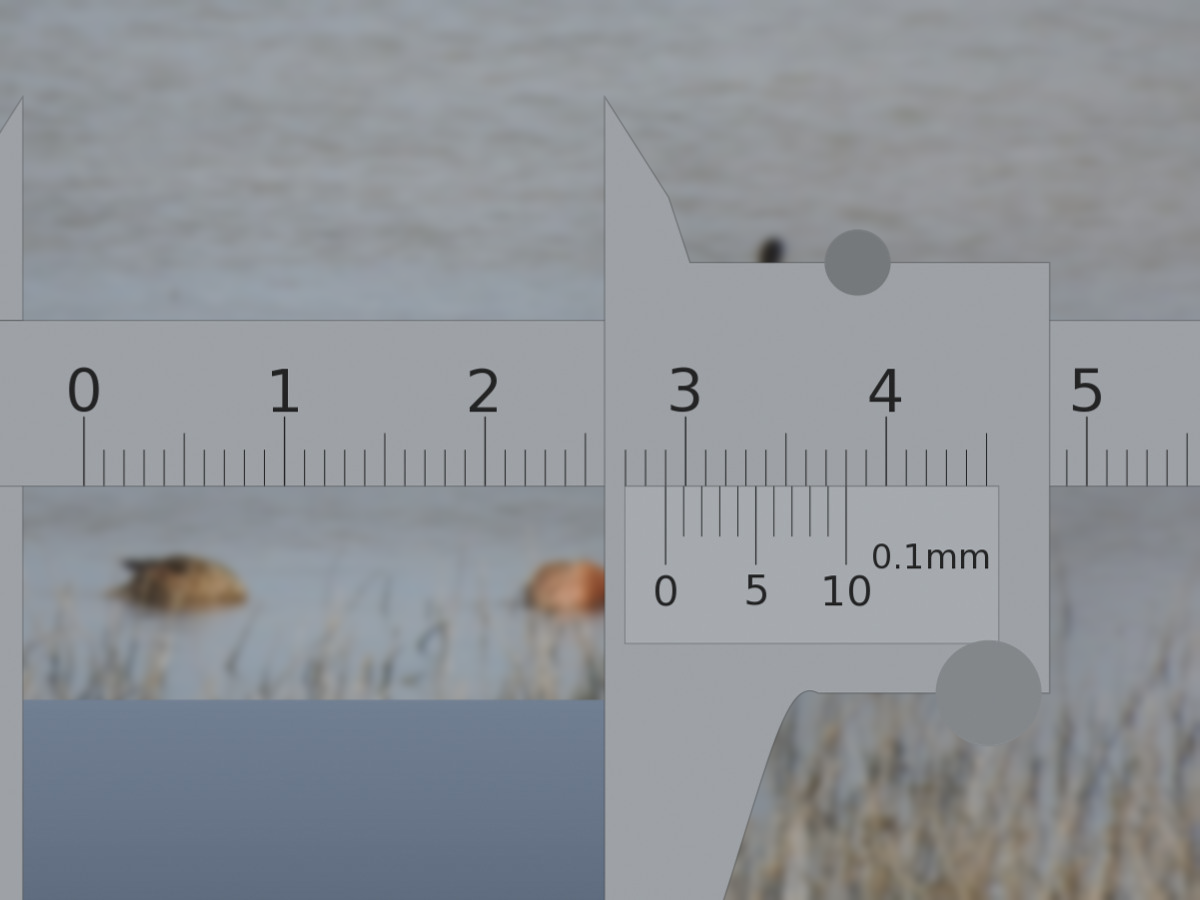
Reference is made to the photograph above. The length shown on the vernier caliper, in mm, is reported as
29.0 mm
